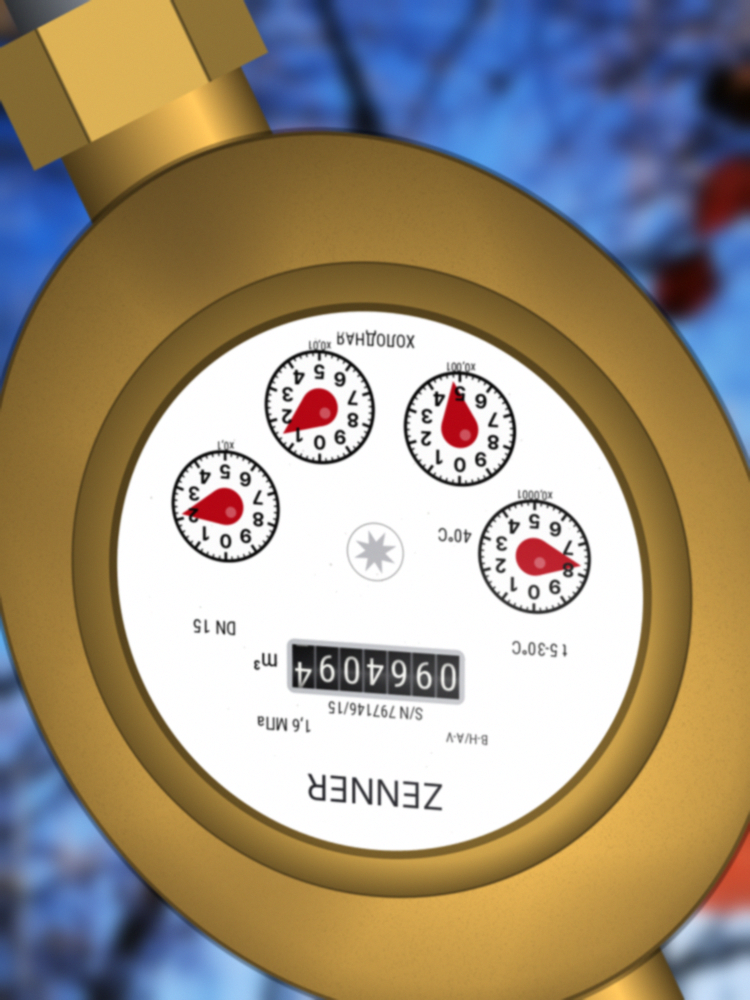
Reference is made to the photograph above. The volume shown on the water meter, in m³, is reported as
964094.2147 m³
